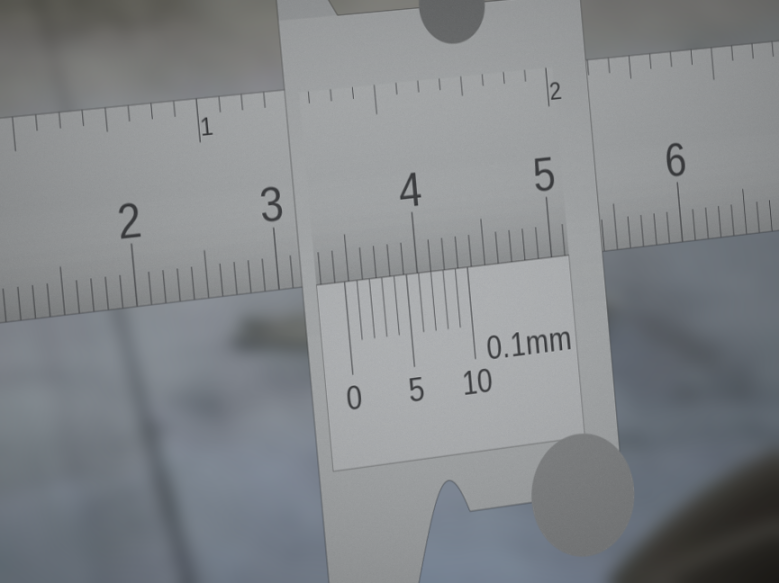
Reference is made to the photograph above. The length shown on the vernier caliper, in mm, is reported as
34.7 mm
